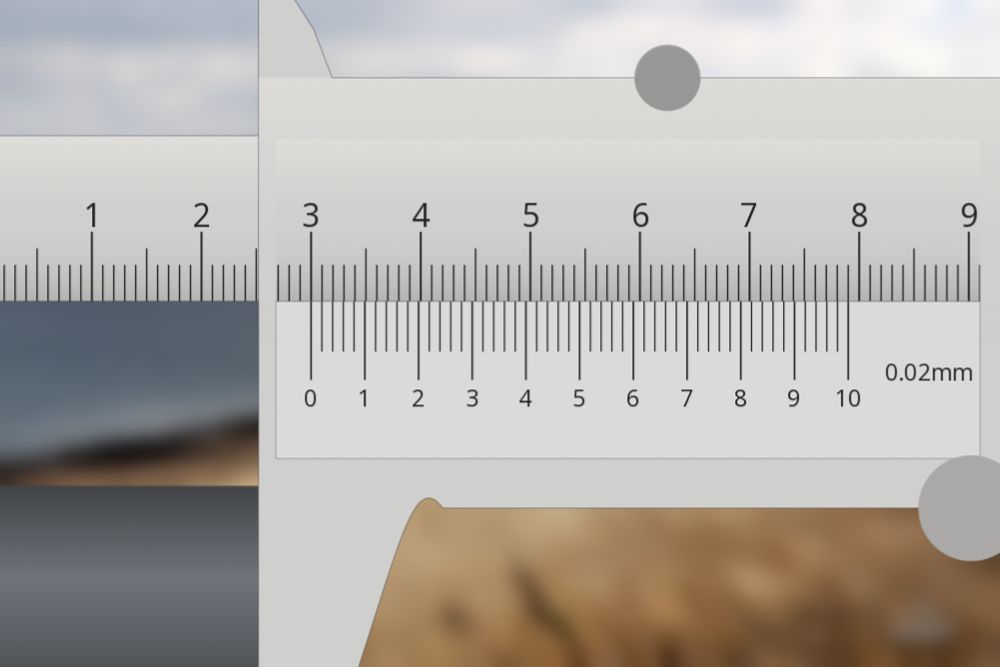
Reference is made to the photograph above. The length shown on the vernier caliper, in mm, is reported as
30.0 mm
